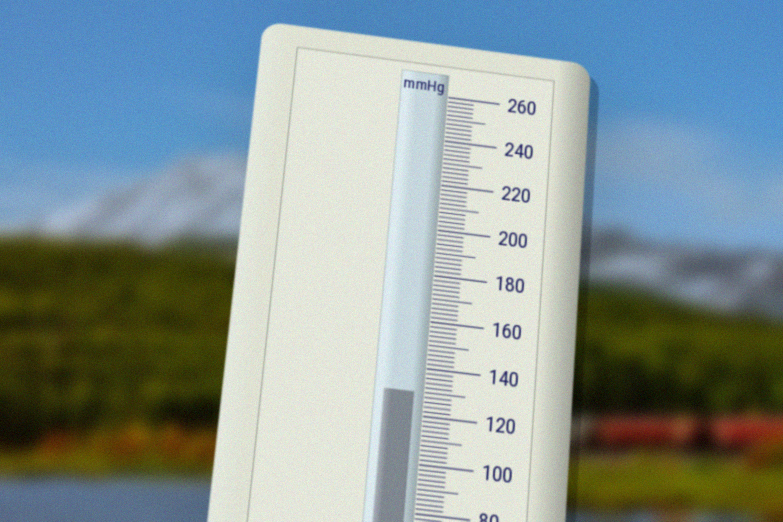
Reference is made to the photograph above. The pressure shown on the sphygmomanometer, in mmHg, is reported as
130 mmHg
